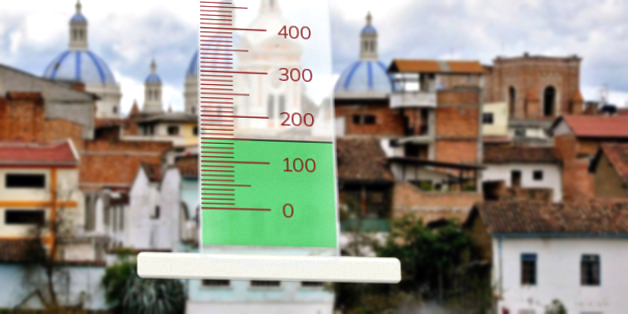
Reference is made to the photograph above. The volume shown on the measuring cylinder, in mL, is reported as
150 mL
